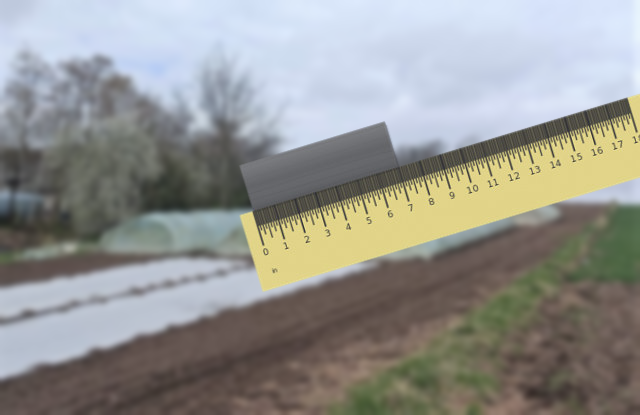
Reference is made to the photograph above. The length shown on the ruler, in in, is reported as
7 in
